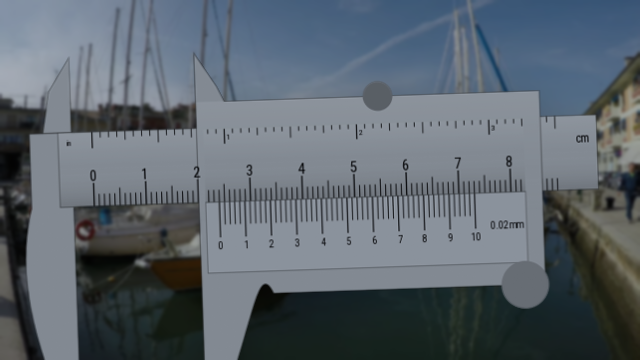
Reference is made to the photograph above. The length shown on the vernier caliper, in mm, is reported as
24.0 mm
